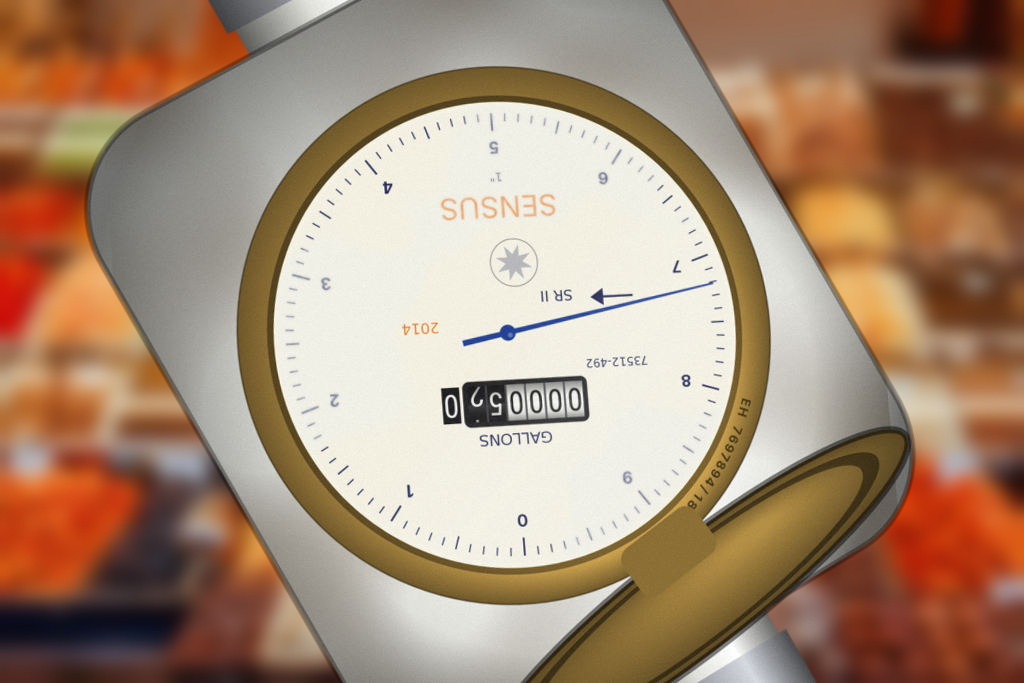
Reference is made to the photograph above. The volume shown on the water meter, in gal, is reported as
517.2 gal
